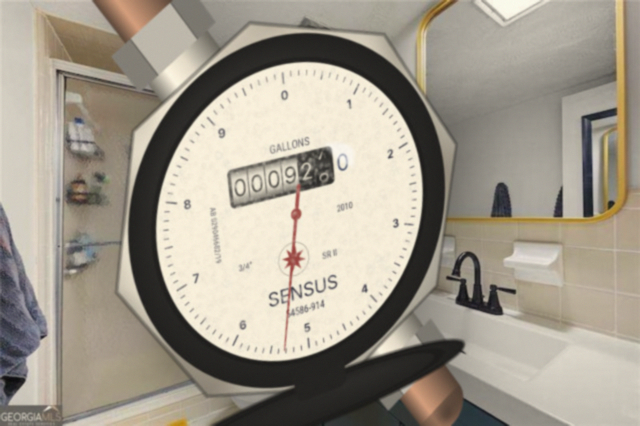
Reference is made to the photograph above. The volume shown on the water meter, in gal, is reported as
9275.3 gal
